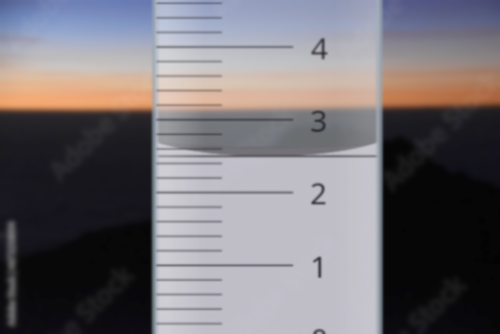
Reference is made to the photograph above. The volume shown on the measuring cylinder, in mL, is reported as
2.5 mL
